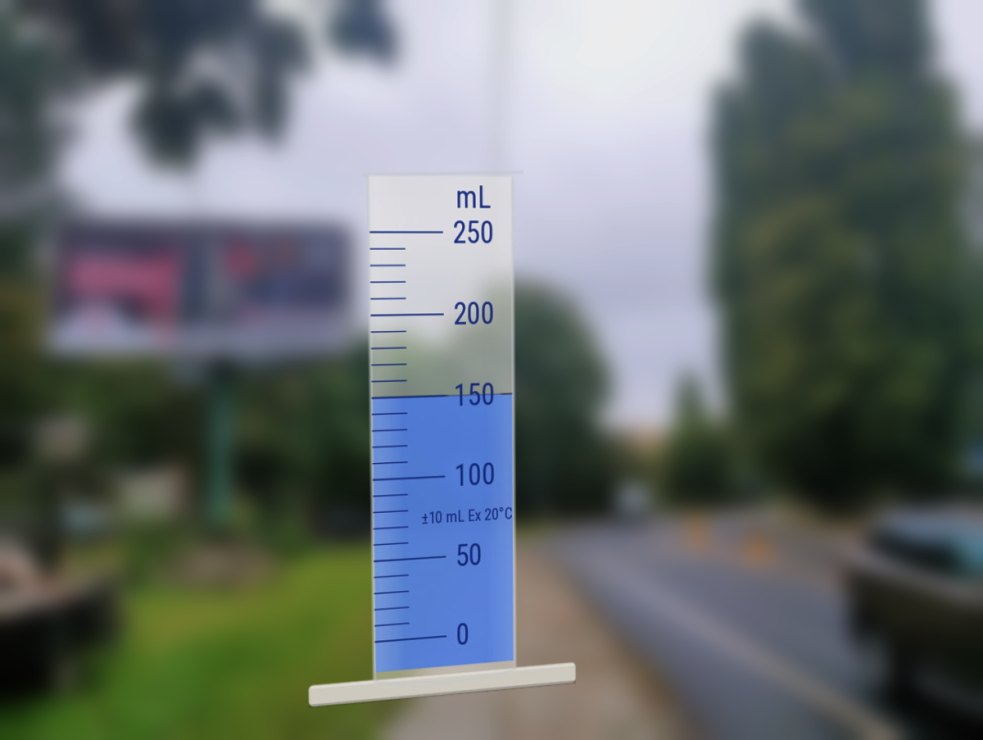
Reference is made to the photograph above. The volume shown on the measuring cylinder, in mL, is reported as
150 mL
